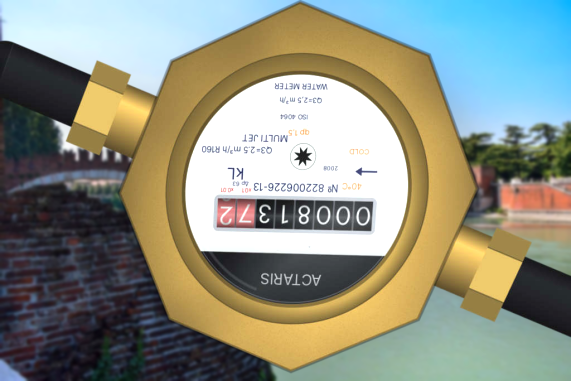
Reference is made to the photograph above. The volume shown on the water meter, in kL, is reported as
813.72 kL
